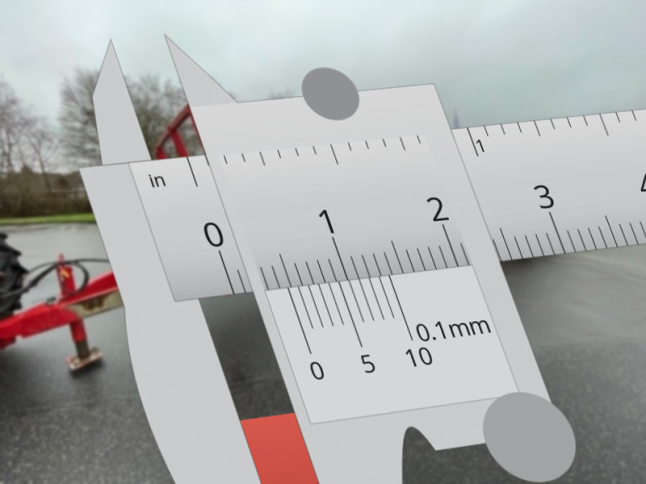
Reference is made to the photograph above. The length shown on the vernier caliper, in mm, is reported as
4.7 mm
